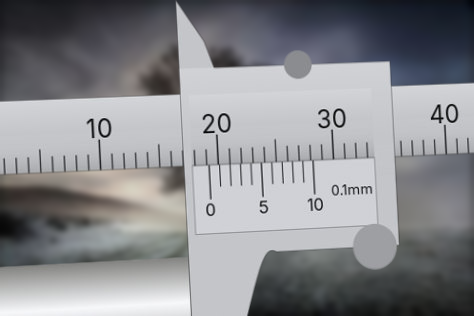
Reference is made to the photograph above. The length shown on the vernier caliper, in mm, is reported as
19.2 mm
